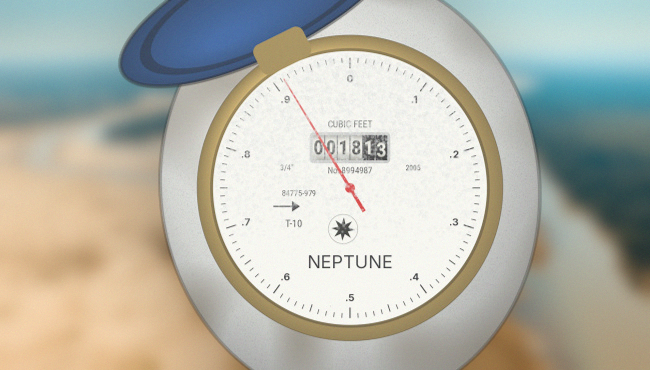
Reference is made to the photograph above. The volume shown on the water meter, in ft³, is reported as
1812.91 ft³
